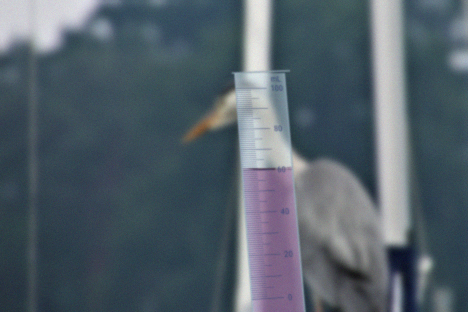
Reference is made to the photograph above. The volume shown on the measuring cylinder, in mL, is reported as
60 mL
